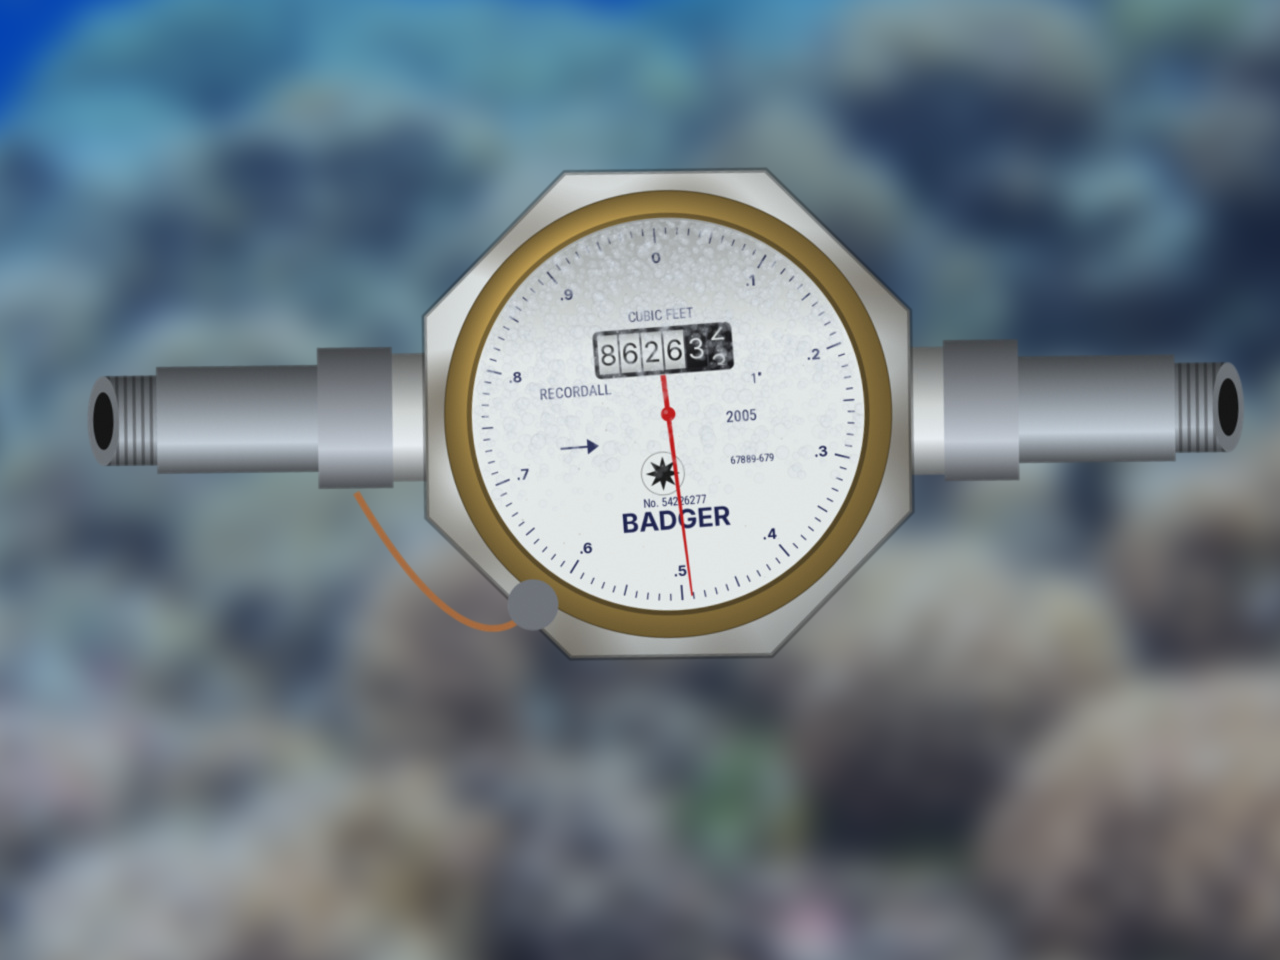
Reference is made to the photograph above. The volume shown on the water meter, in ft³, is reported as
862632.49 ft³
